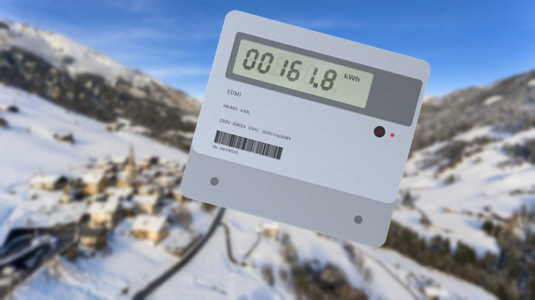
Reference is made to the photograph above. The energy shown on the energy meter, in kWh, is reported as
161.8 kWh
